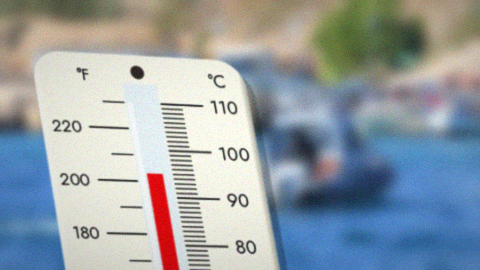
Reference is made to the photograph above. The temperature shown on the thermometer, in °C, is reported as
95 °C
